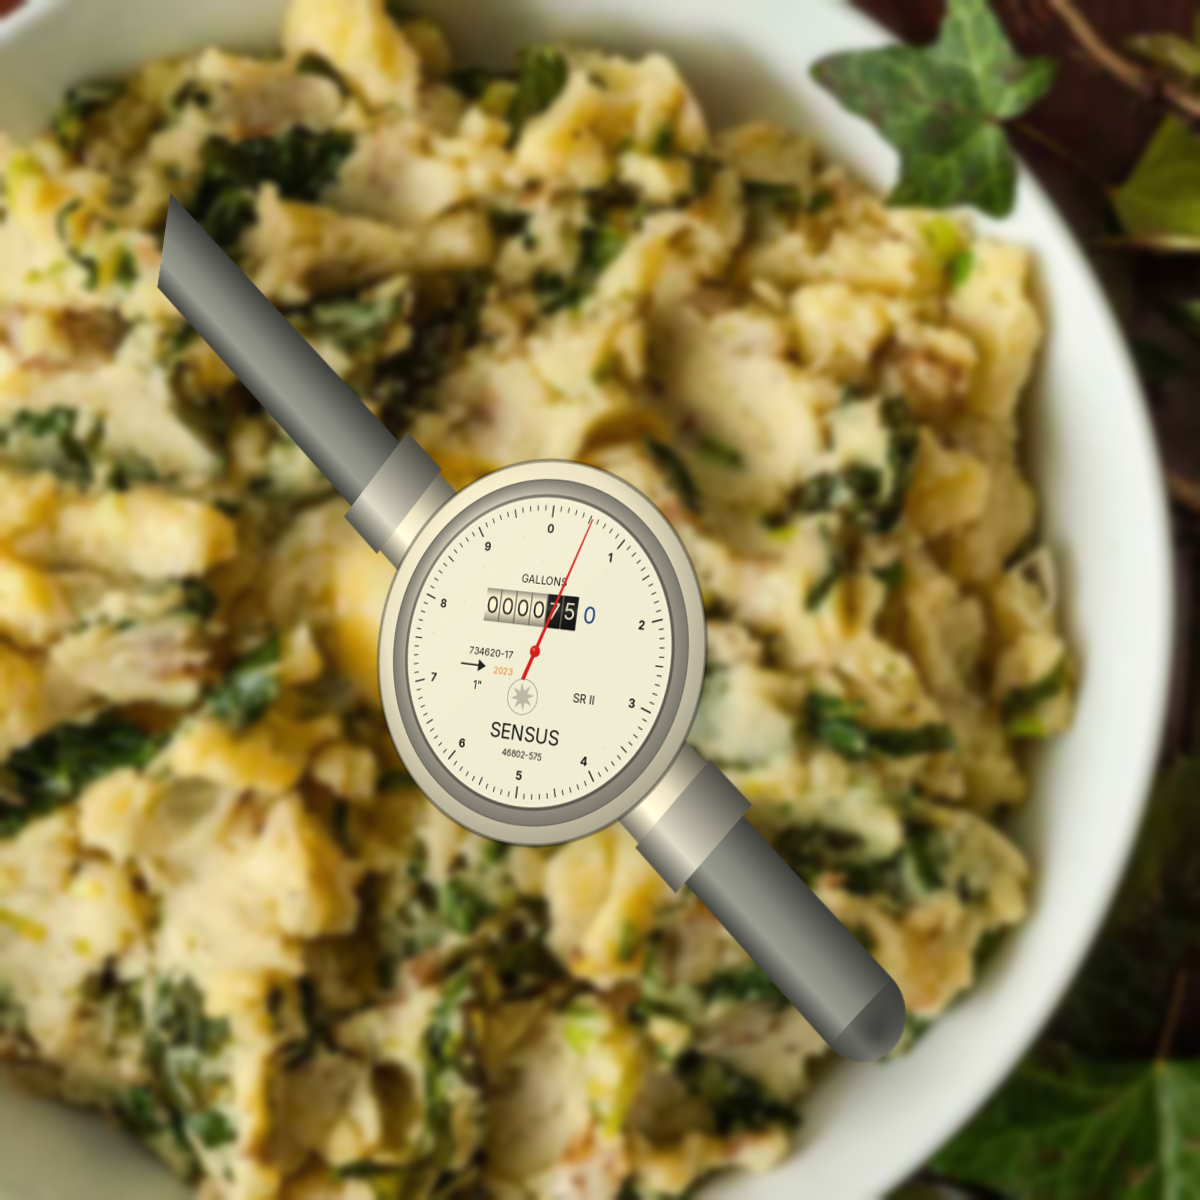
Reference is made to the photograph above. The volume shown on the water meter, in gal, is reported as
750.5 gal
